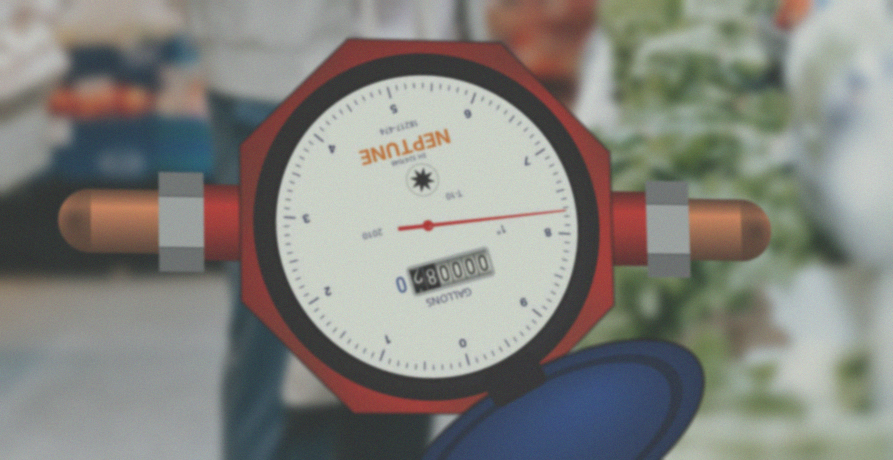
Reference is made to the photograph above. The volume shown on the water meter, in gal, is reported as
817.7 gal
